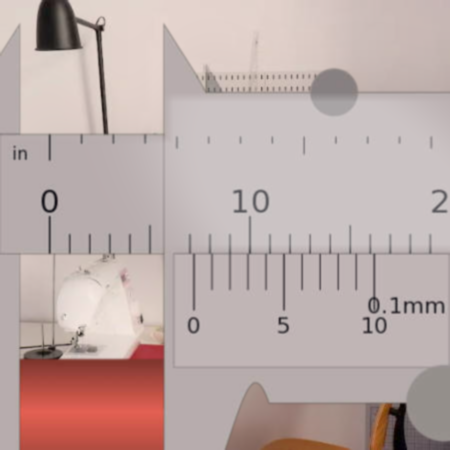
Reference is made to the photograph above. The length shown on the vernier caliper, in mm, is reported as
7.2 mm
